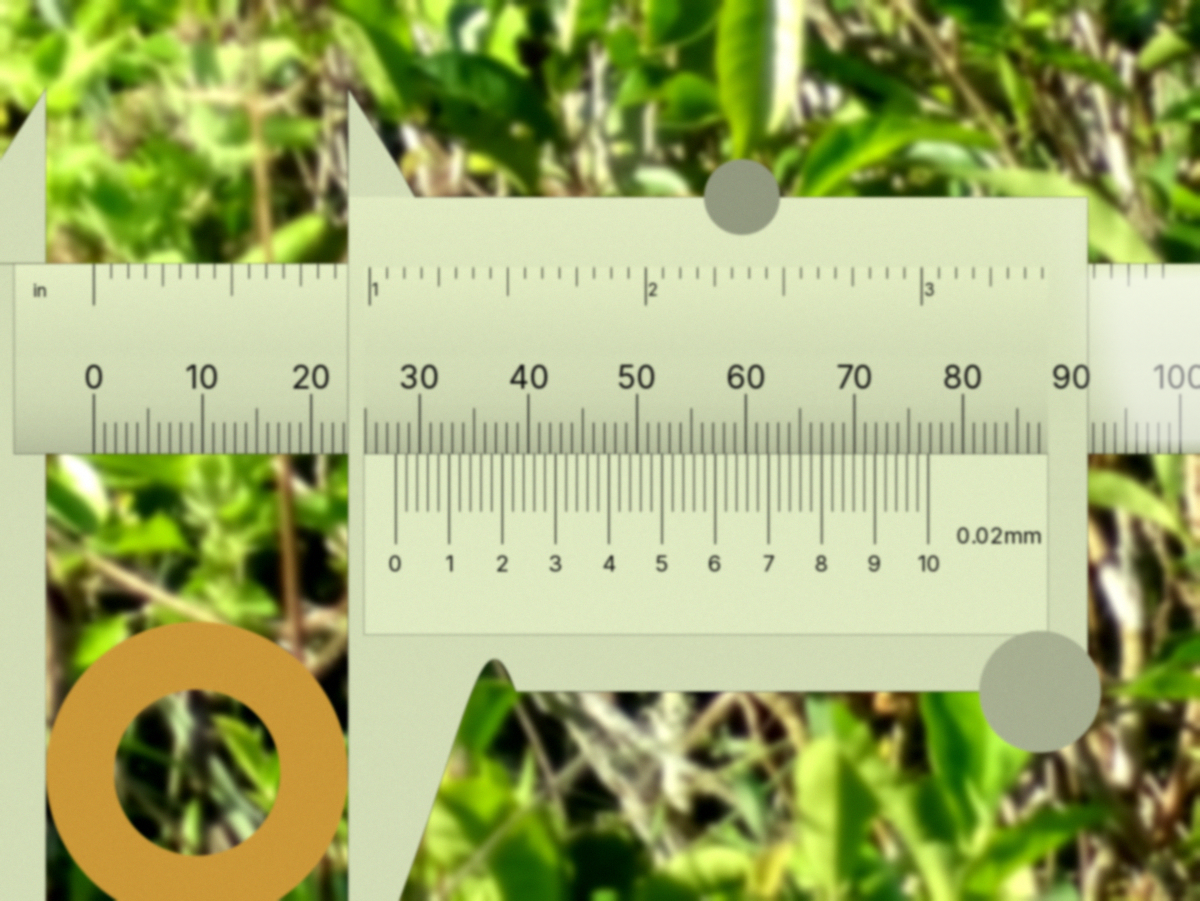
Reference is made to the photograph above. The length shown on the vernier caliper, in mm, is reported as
27.8 mm
